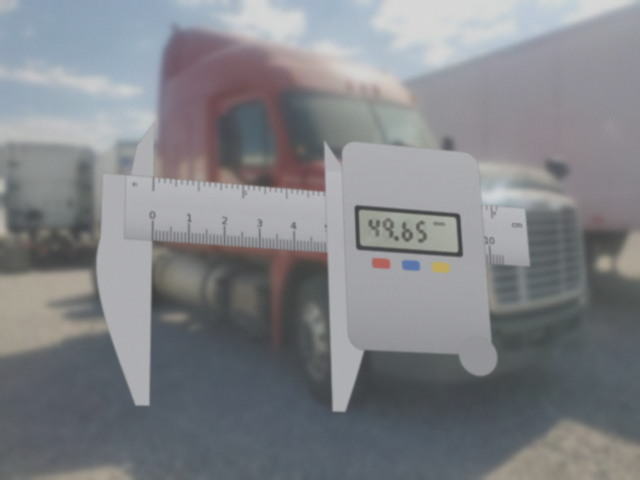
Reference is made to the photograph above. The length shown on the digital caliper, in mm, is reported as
49.65 mm
